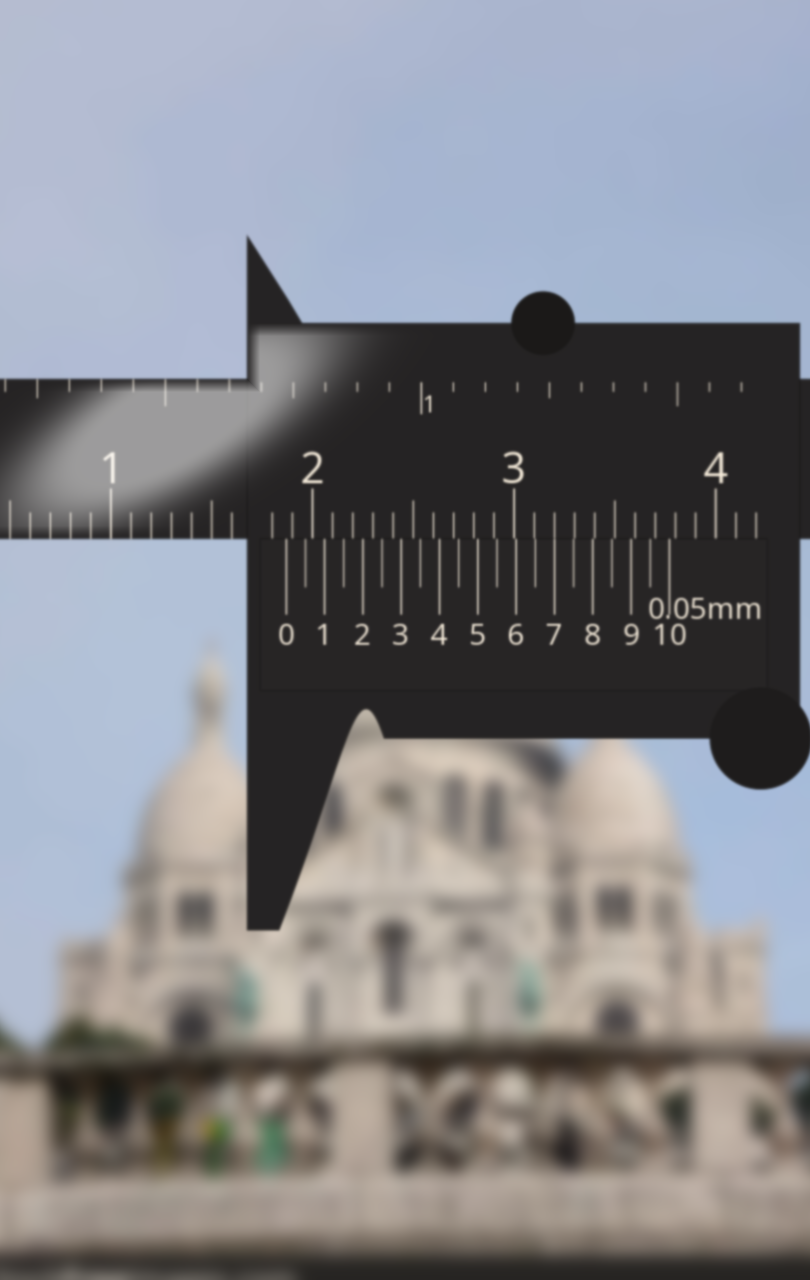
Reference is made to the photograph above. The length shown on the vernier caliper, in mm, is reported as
18.7 mm
